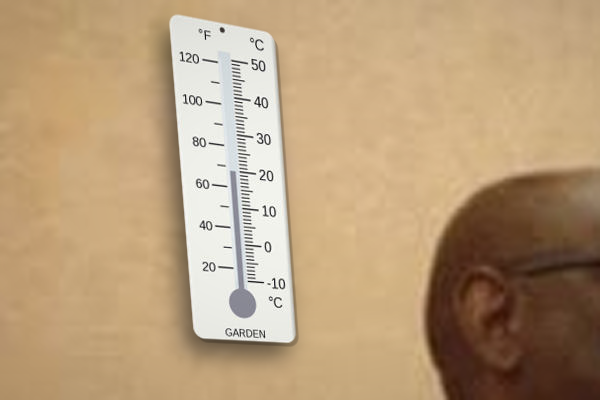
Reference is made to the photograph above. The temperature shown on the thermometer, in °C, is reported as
20 °C
